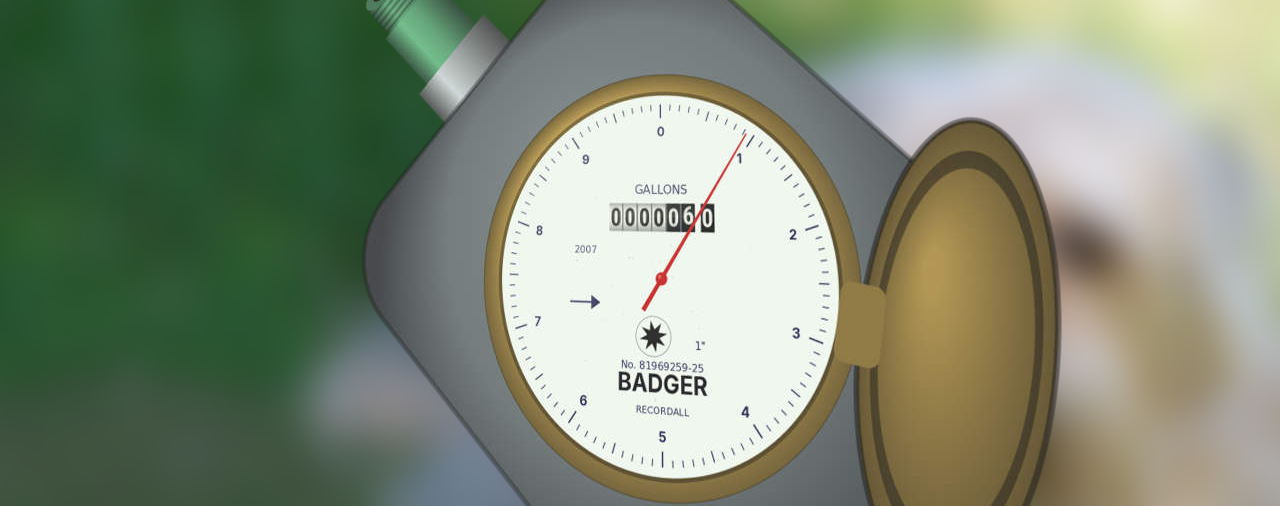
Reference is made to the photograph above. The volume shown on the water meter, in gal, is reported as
60.9 gal
